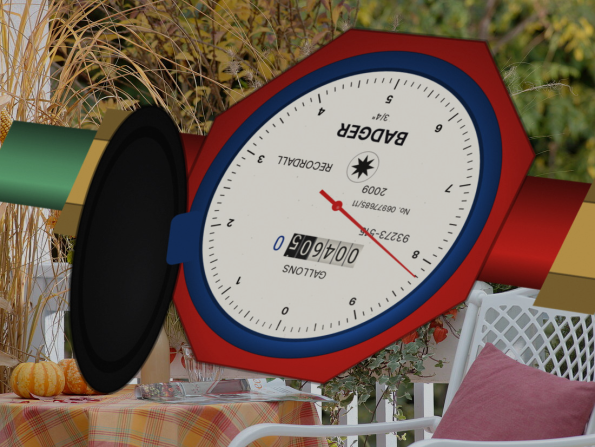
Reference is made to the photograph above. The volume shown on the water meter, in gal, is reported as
46048.2 gal
